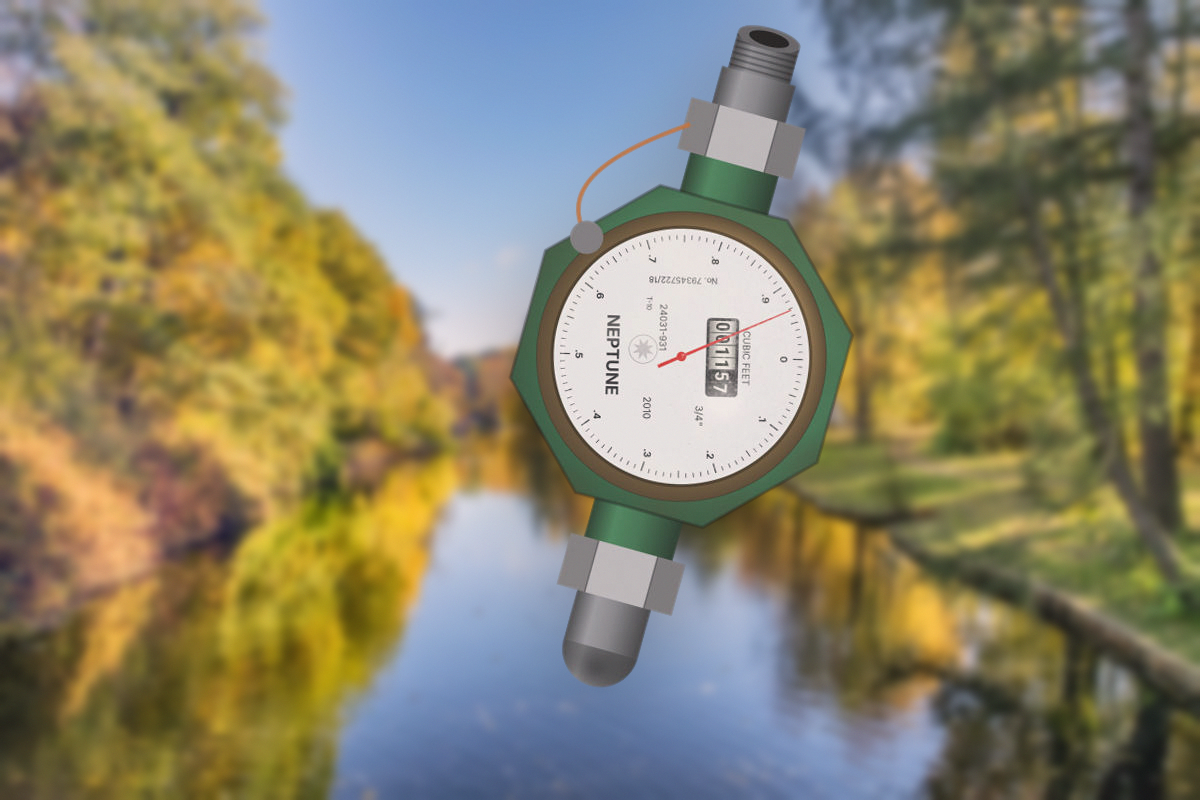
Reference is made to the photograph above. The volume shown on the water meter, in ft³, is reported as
1156.93 ft³
